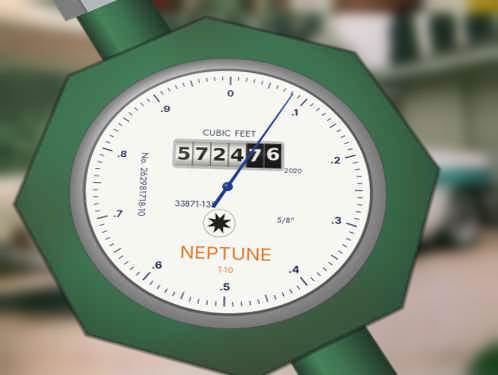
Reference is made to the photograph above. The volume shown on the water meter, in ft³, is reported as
572476.08 ft³
